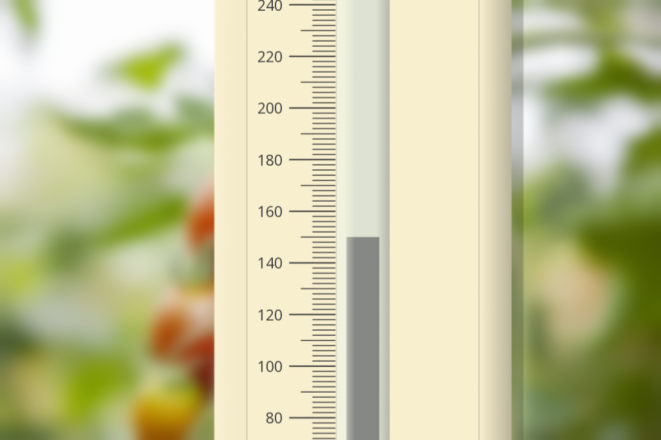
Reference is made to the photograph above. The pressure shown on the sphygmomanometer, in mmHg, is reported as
150 mmHg
